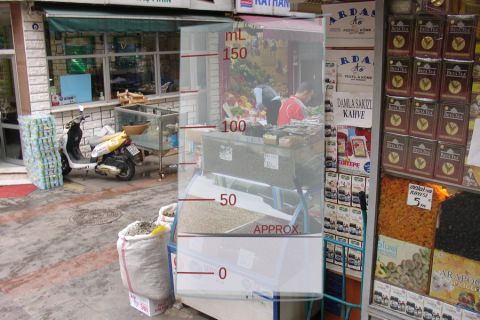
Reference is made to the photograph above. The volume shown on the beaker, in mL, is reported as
25 mL
